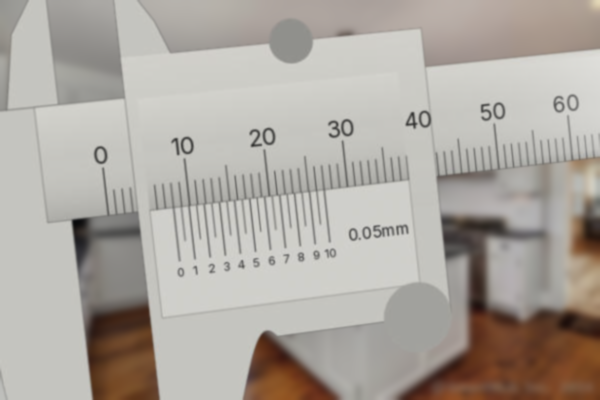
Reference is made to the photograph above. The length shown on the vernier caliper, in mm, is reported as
8.0 mm
